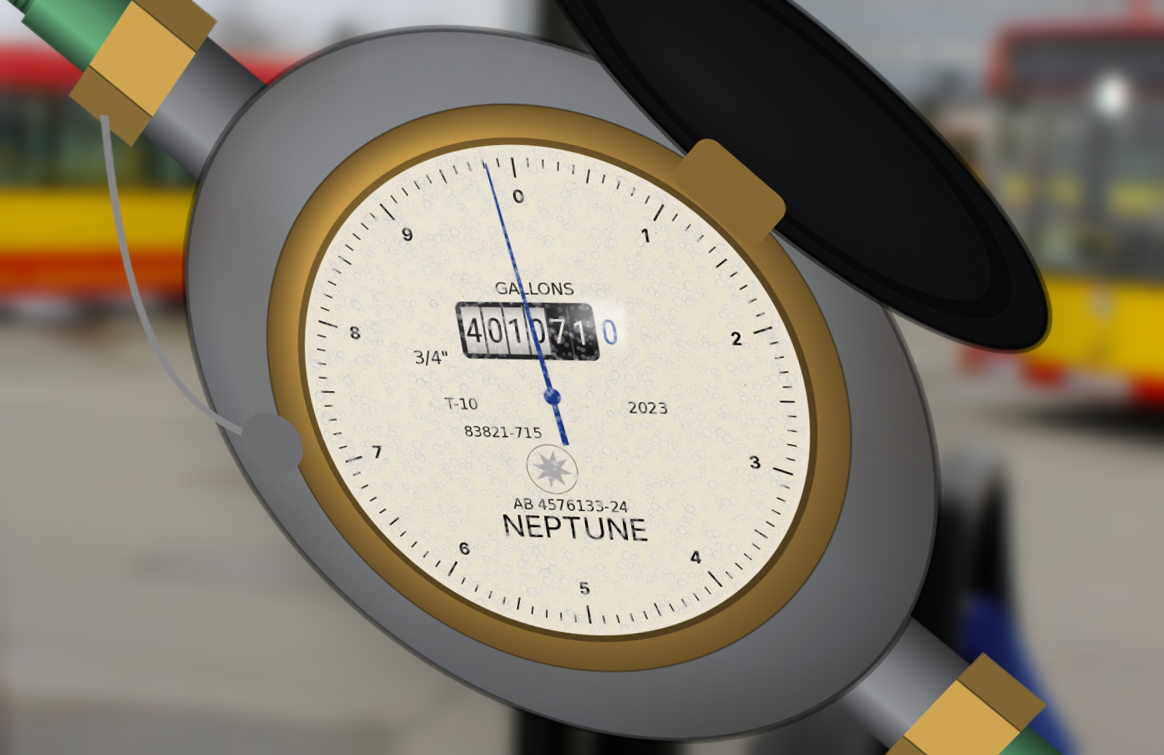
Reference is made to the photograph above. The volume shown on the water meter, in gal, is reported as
4010709.8 gal
